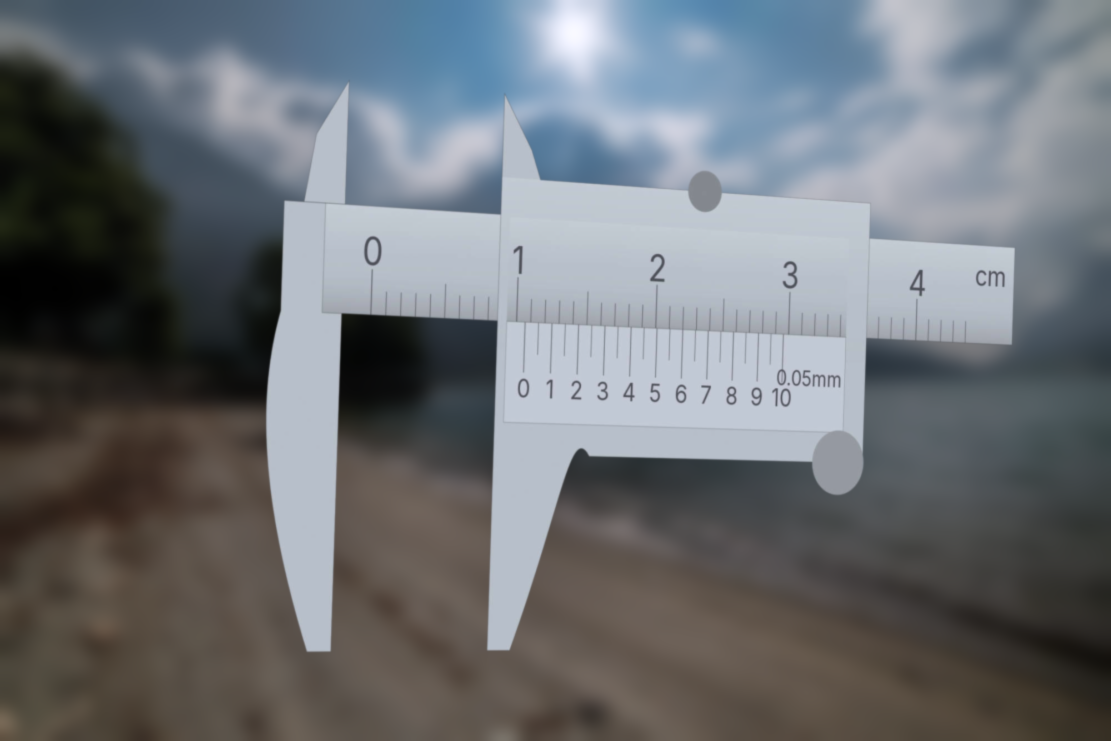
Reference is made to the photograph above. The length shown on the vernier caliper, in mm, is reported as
10.6 mm
